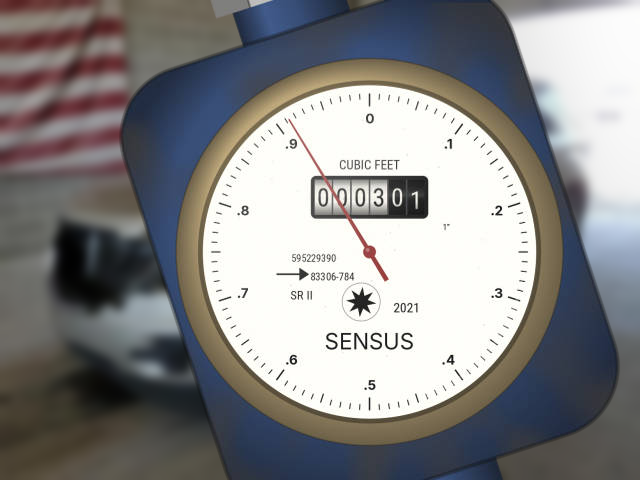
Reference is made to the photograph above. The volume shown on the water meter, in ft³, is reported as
300.91 ft³
